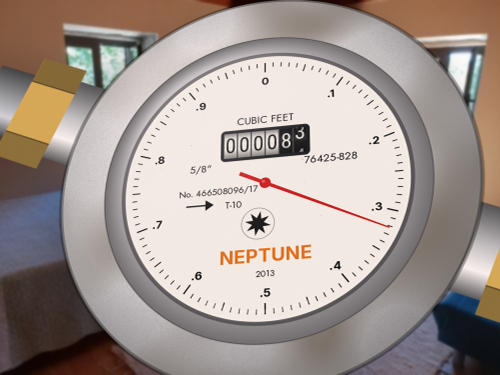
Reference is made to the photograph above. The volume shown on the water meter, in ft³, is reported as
83.32 ft³
